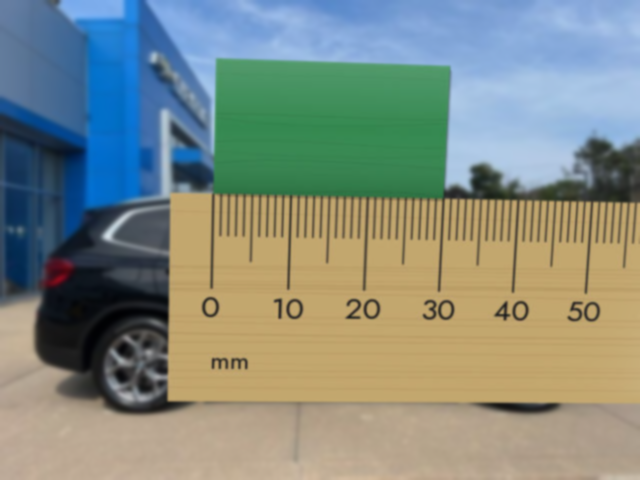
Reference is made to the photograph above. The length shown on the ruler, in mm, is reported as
30 mm
